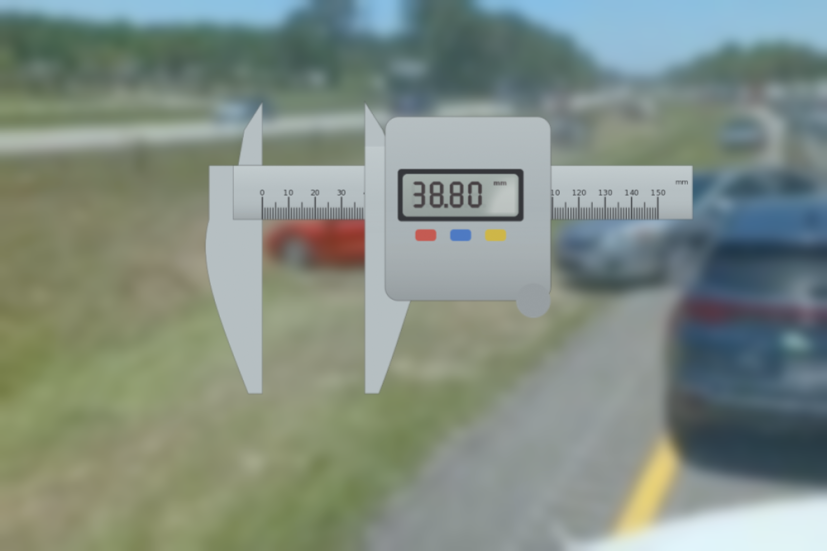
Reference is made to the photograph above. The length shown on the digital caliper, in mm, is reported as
38.80 mm
